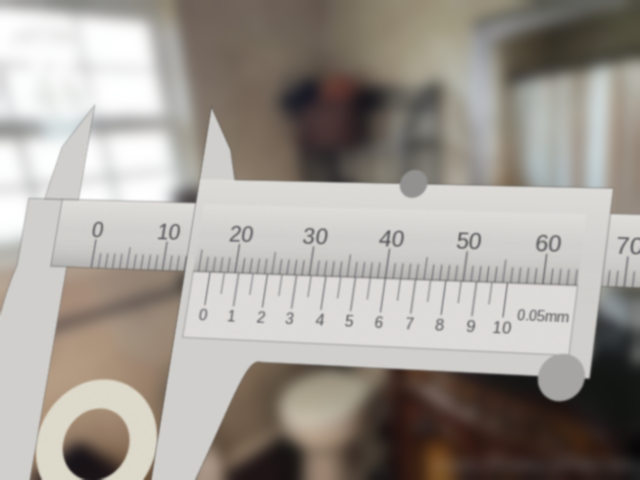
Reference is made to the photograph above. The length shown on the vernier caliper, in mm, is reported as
16.6 mm
